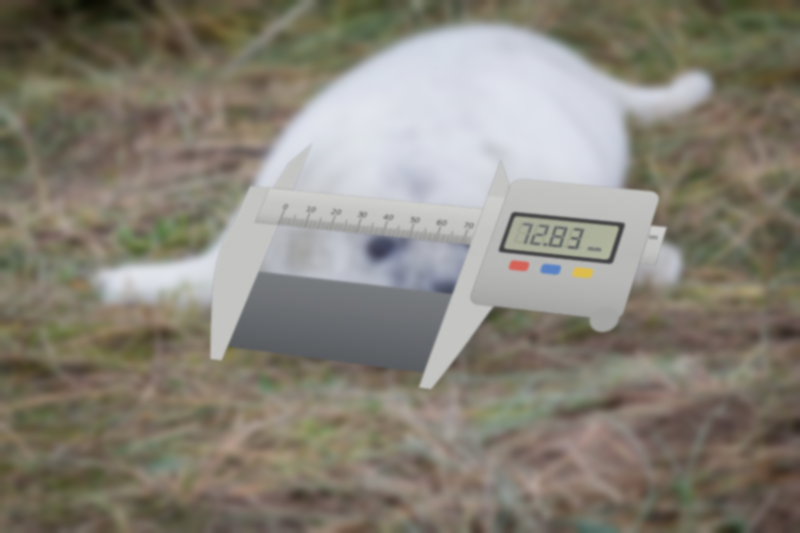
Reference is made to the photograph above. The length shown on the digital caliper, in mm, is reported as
72.83 mm
